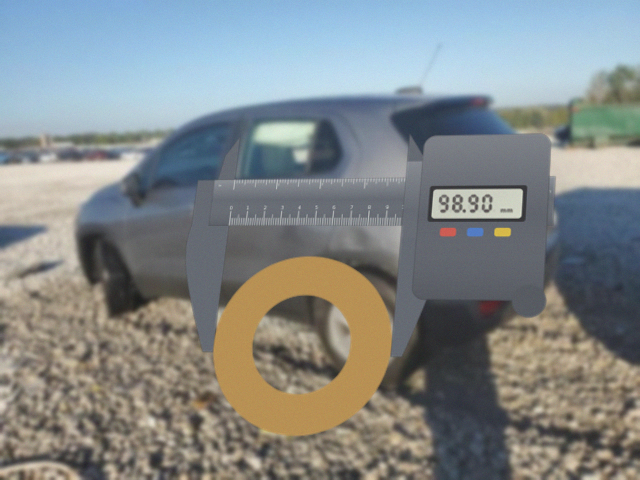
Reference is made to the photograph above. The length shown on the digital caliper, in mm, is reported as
98.90 mm
